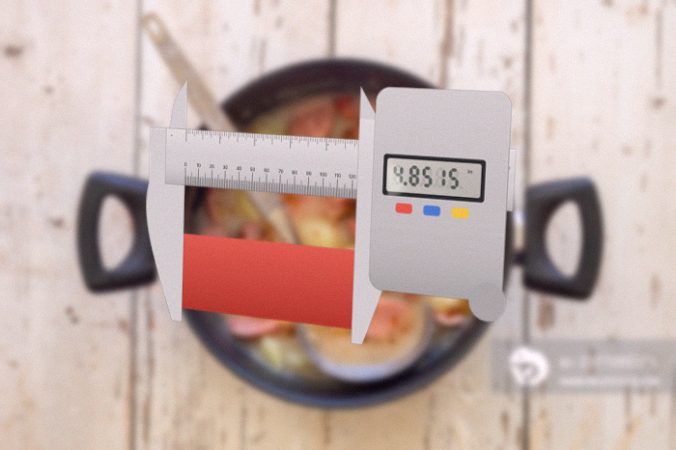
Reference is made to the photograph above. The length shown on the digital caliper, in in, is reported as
4.8515 in
